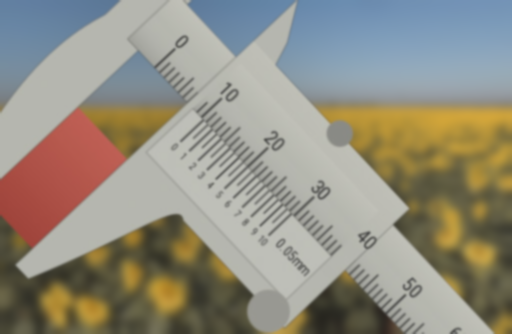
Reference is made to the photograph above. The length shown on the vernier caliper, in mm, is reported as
10.5 mm
